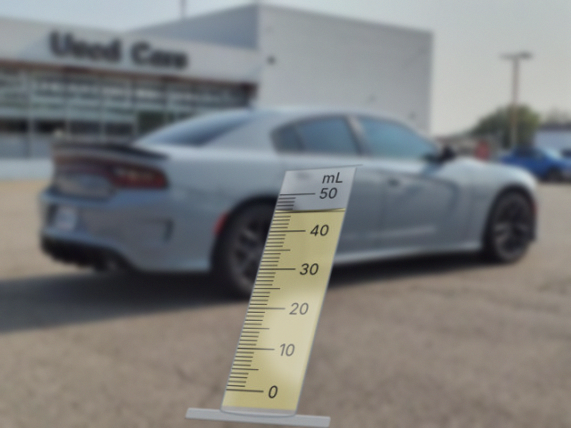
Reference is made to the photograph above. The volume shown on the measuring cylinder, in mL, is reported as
45 mL
